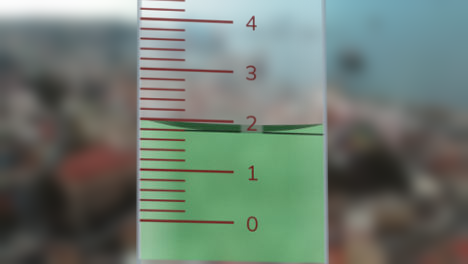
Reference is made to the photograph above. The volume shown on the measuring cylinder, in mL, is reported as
1.8 mL
